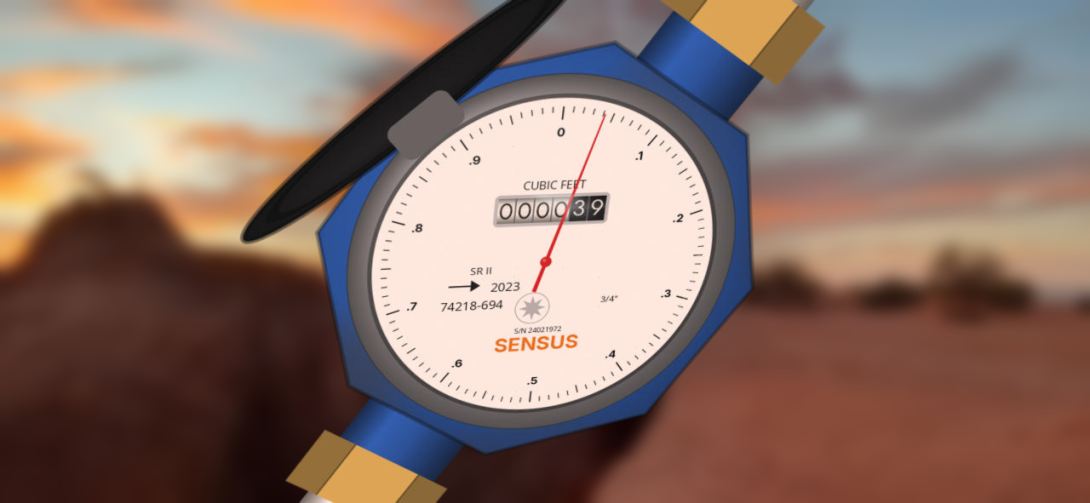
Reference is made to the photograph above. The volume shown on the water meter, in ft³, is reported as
39.04 ft³
